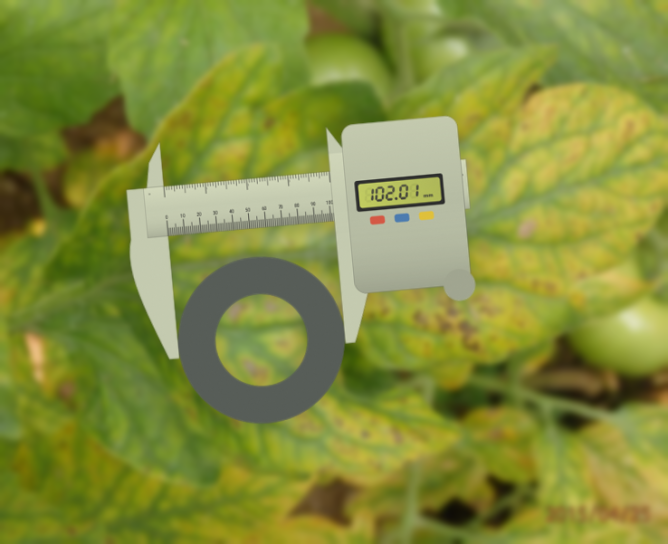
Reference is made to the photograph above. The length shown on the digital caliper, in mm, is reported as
102.01 mm
